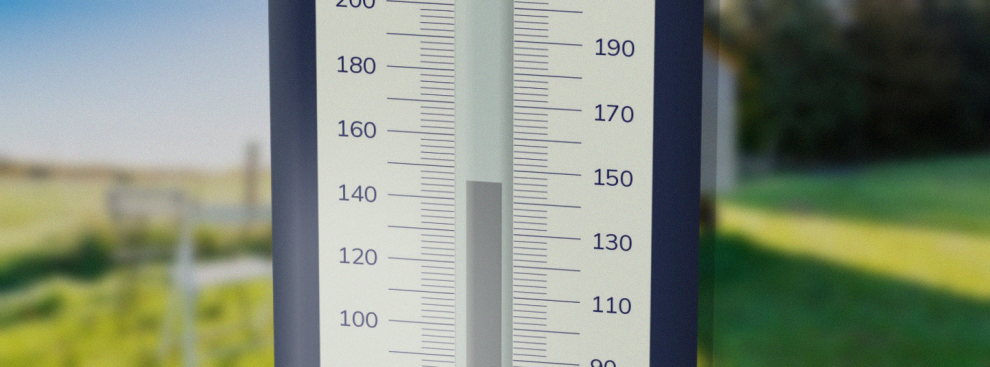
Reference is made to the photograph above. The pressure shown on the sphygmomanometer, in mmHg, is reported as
146 mmHg
